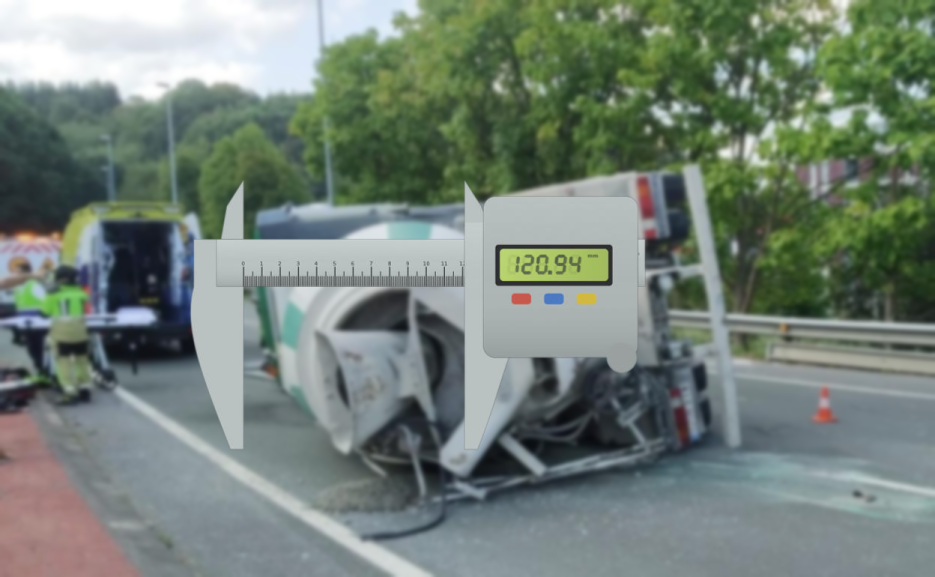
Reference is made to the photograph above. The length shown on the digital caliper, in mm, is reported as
120.94 mm
